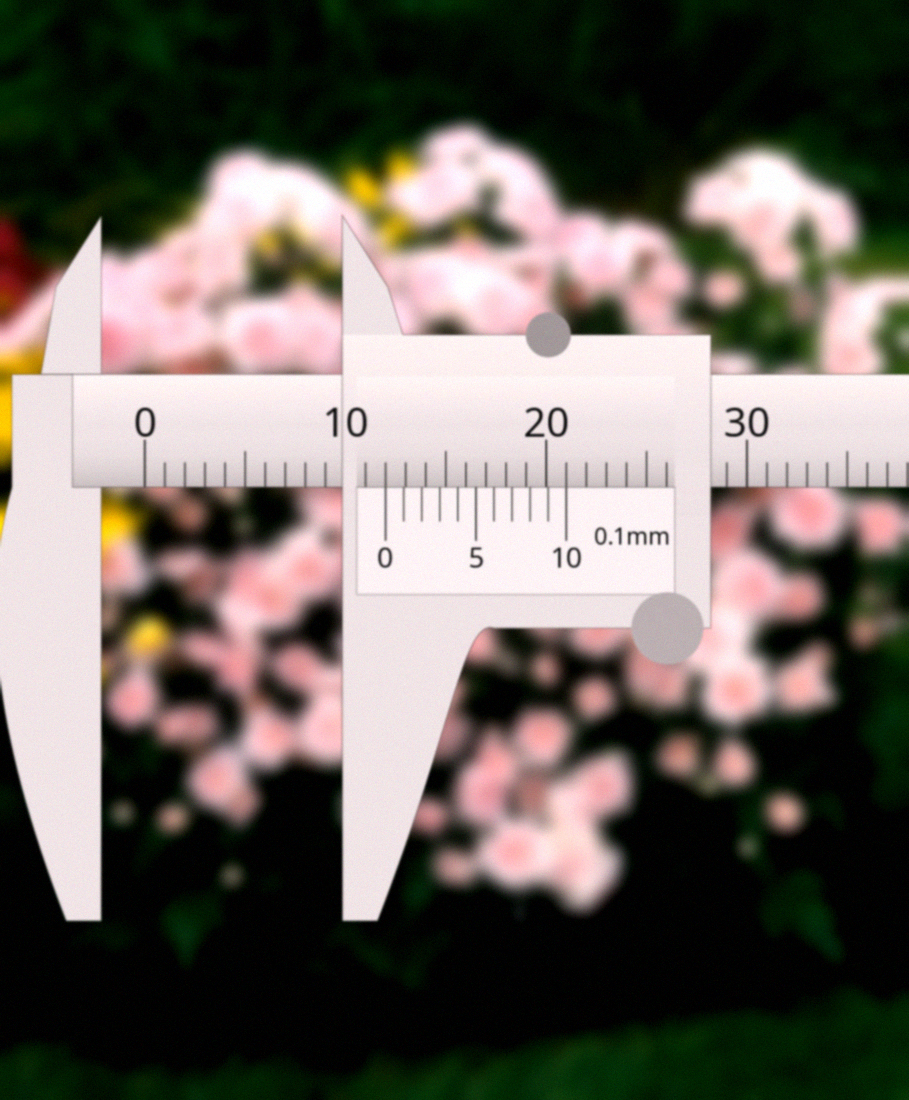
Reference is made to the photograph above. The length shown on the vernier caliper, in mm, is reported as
12.0 mm
